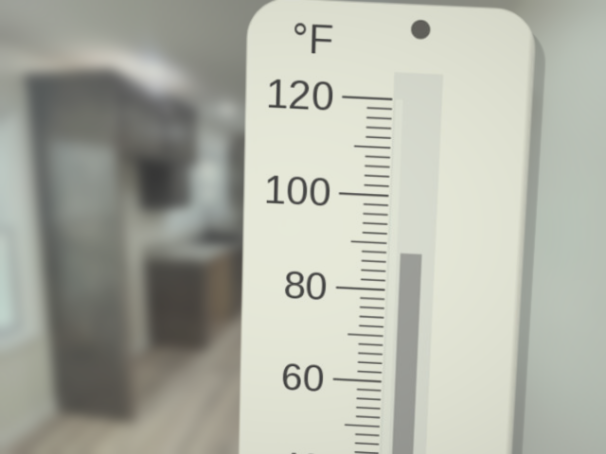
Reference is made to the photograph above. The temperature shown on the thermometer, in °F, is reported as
88 °F
